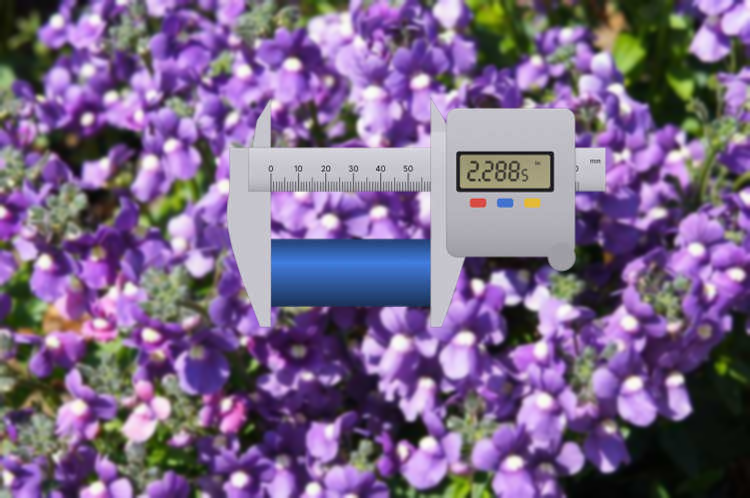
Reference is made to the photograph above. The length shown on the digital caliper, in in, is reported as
2.2885 in
